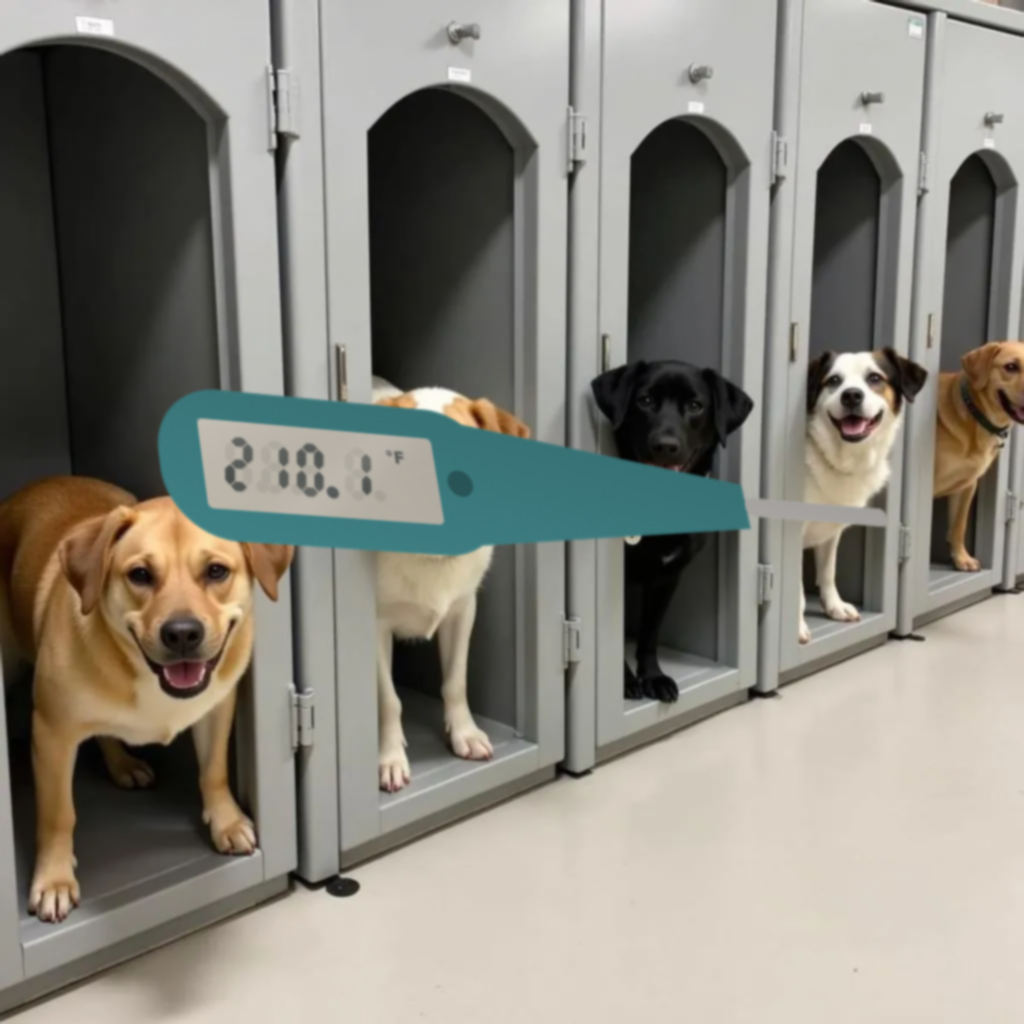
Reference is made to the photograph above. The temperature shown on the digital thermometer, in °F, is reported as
210.1 °F
